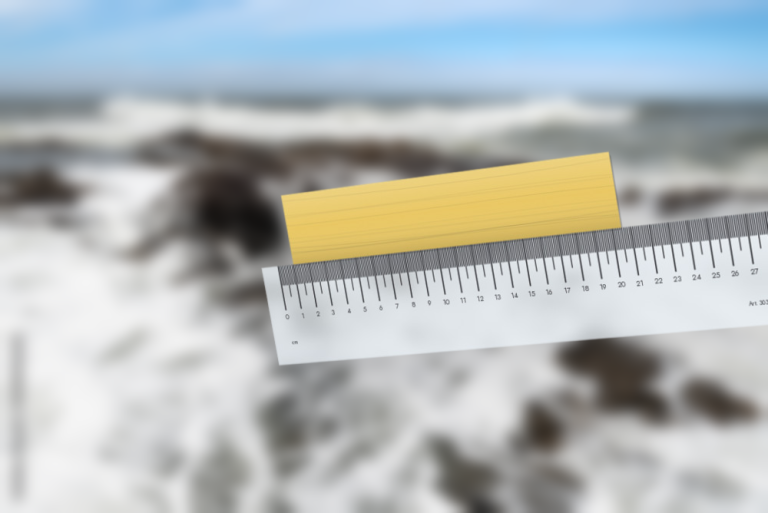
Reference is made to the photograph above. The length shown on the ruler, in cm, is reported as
19.5 cm
